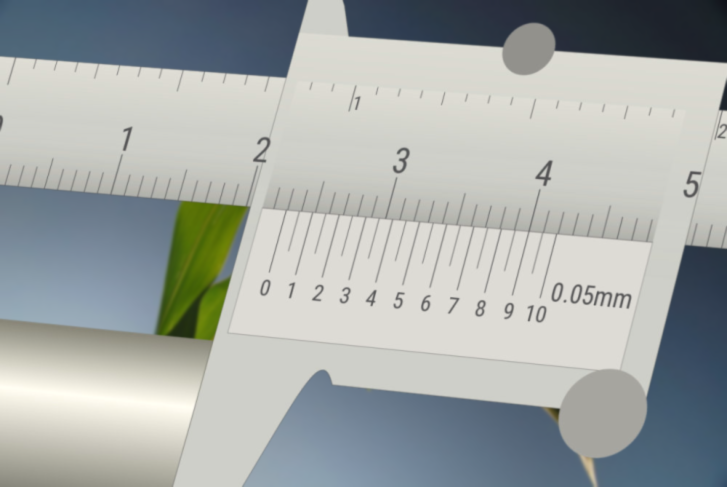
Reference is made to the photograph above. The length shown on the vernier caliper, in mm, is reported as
22.9 mm
